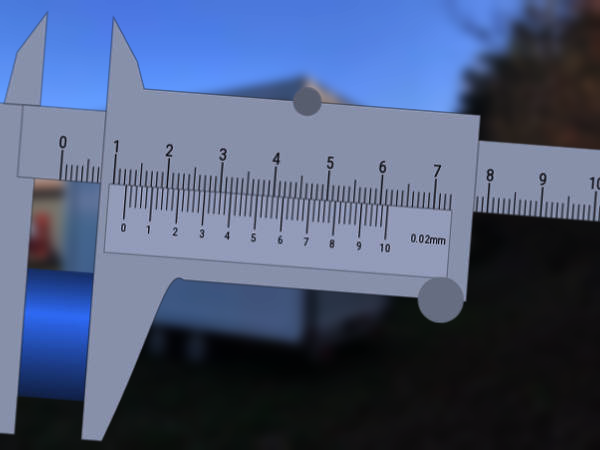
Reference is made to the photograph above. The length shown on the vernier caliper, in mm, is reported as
12.4 mm
